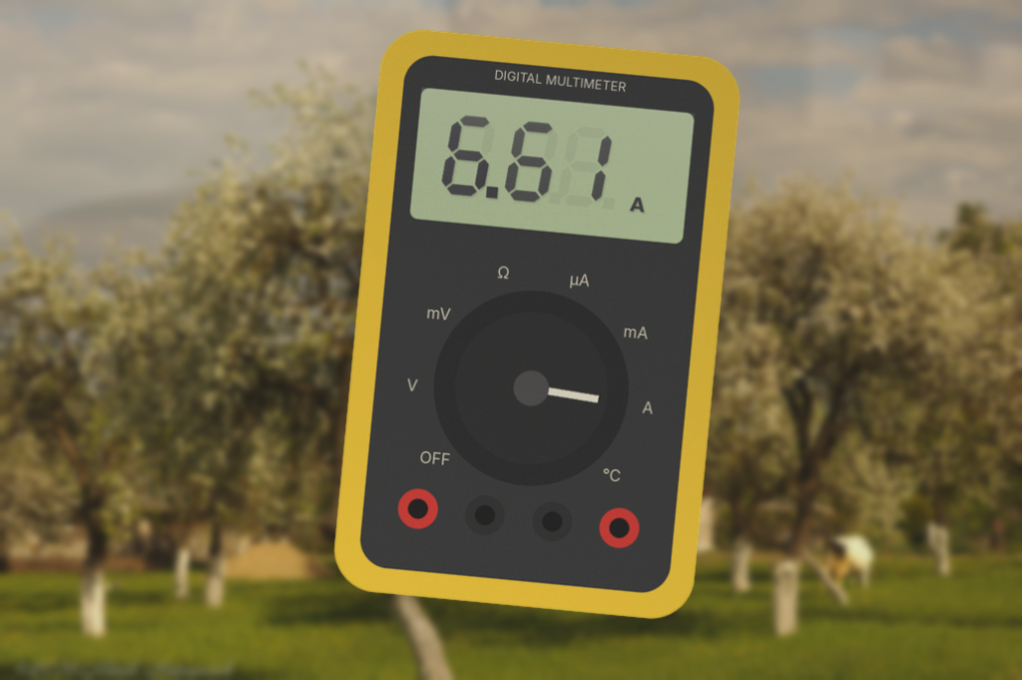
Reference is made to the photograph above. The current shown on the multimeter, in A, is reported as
6.61 A
